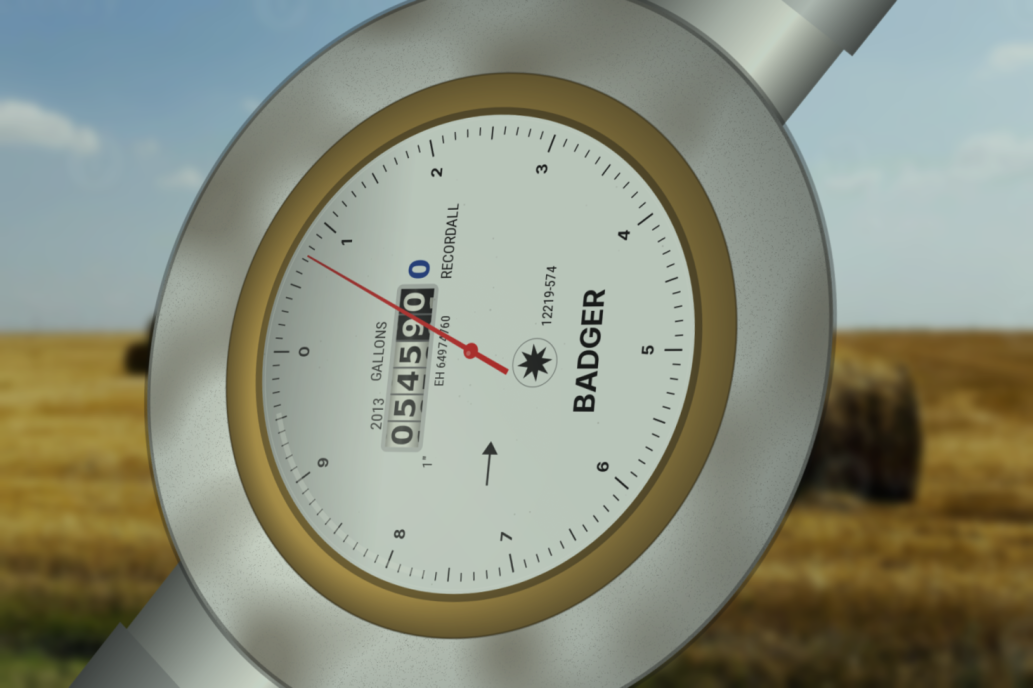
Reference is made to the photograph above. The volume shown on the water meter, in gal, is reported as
545900.7 gal
